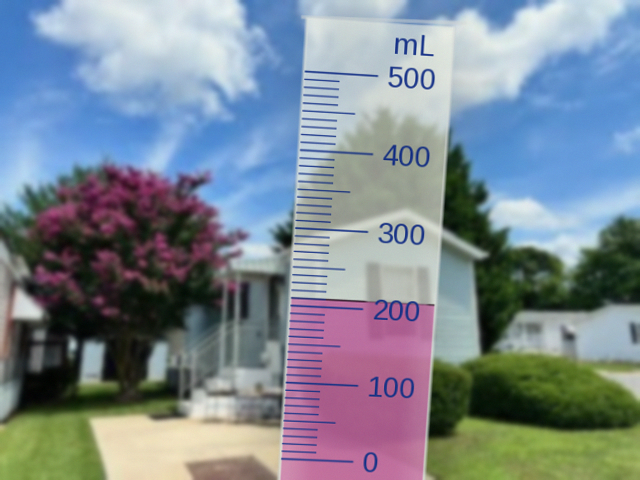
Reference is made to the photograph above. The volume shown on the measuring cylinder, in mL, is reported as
210 mL
